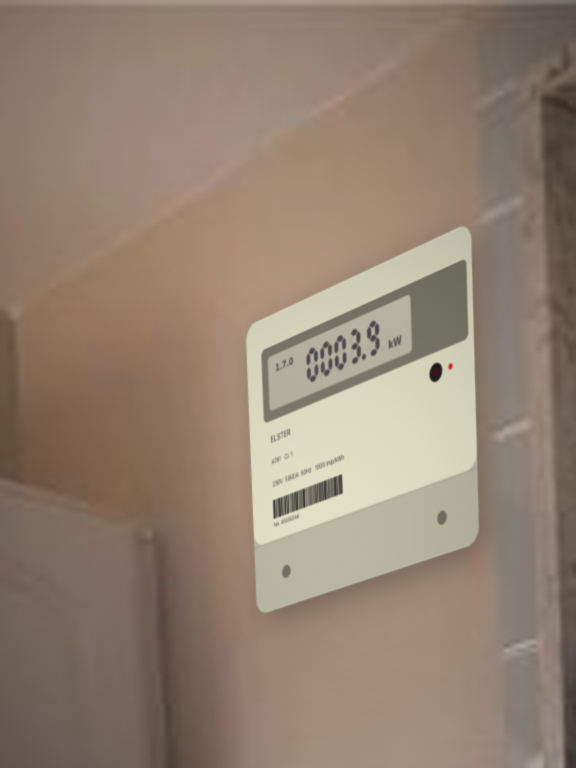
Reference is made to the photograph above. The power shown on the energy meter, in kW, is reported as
3.9 kW
